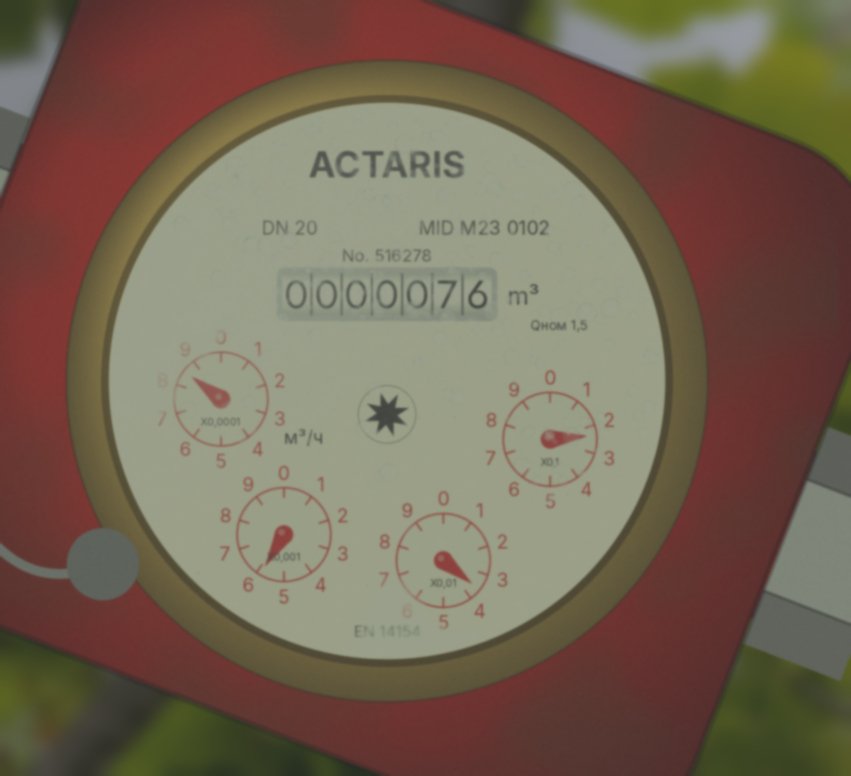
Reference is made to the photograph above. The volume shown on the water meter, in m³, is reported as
76.2358 m³
